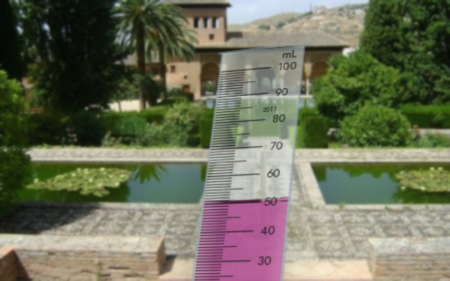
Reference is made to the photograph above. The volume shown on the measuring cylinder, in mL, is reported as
50 mL
